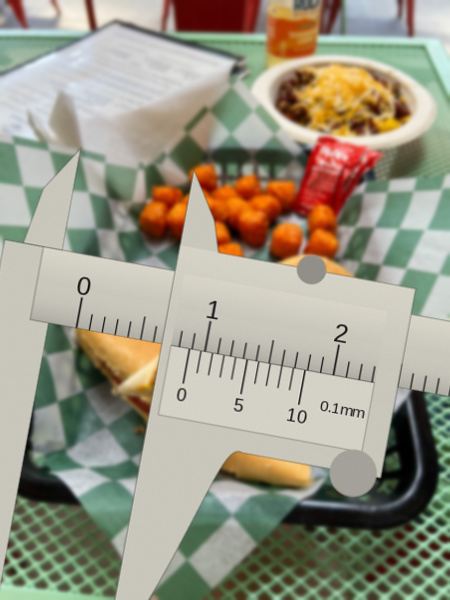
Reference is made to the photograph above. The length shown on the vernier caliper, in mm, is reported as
8.8 mm
